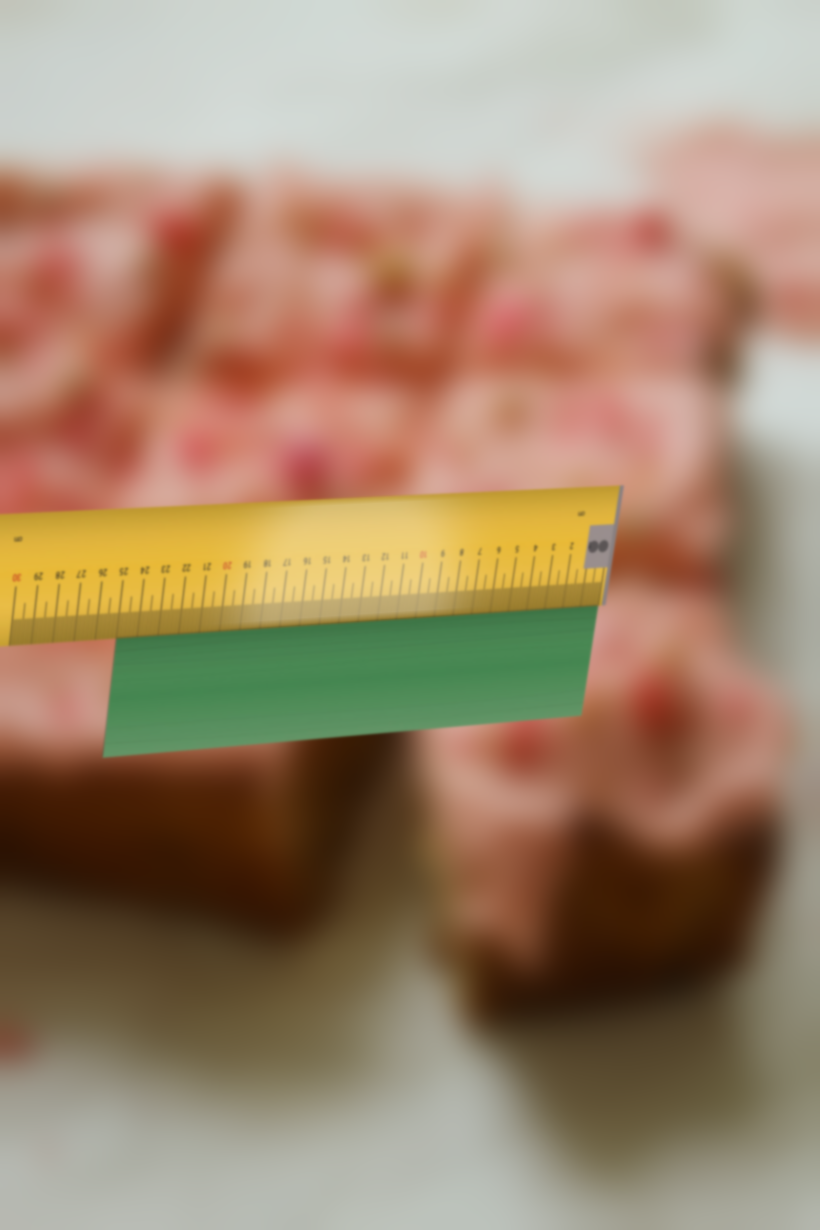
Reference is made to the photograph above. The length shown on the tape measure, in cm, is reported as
25 cm
